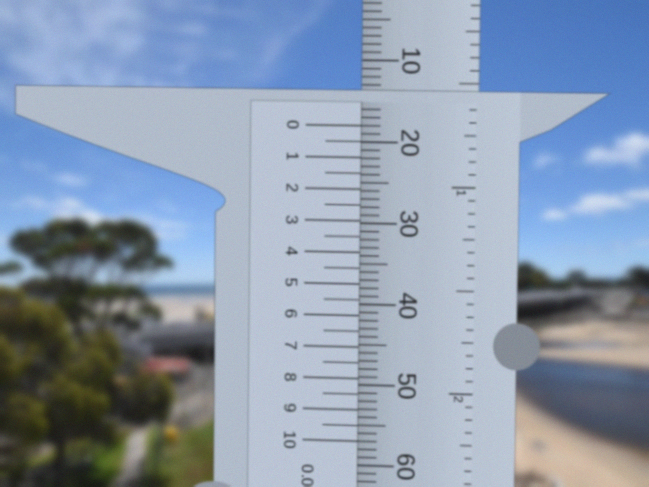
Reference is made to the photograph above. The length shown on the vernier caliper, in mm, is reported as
18.0 mm
